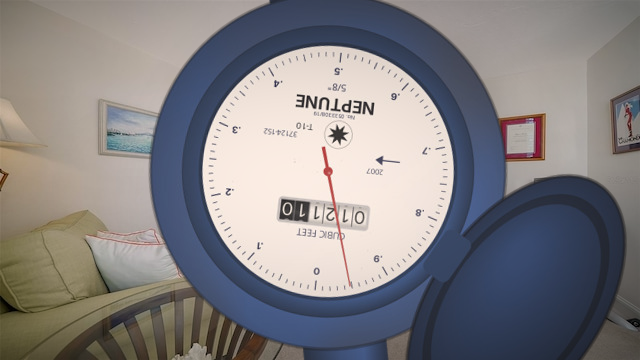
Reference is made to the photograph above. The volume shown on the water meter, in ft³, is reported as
12109.95 ft³
